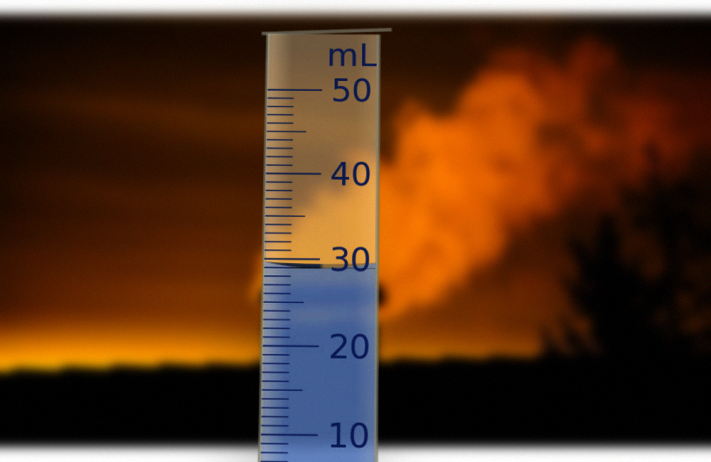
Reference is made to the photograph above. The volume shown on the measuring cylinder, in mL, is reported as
29 mL
